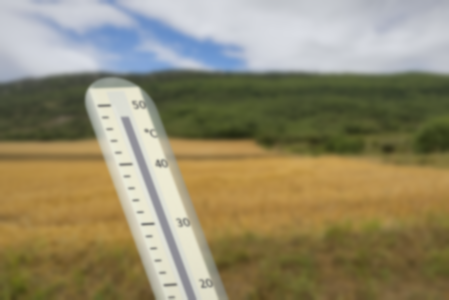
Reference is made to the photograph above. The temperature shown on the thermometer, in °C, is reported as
48 °C
